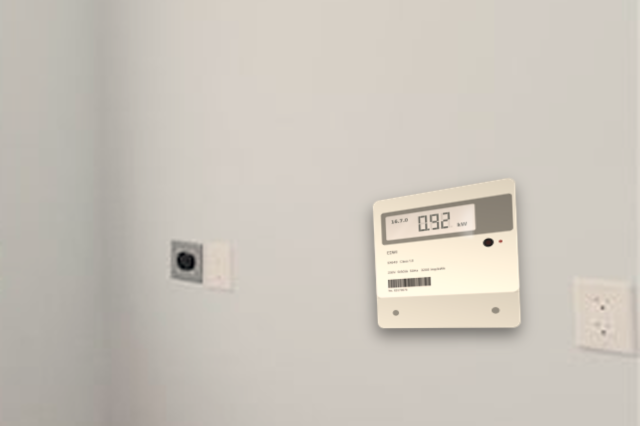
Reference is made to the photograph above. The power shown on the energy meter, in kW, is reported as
0.92 kW
